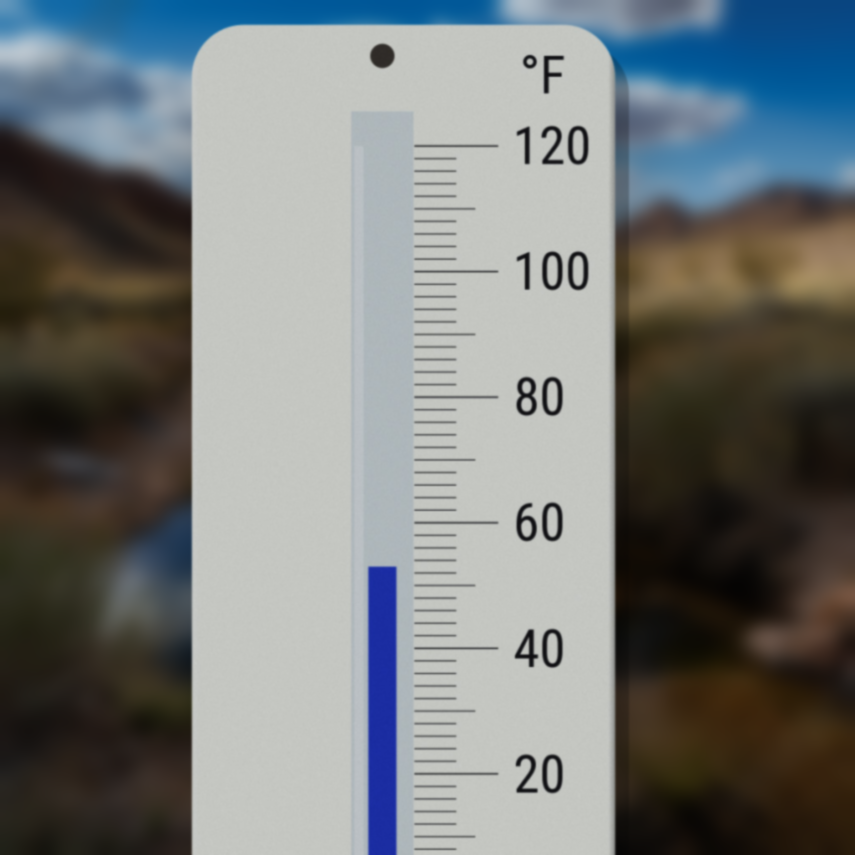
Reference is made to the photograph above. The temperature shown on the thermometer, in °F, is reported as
53 °F
